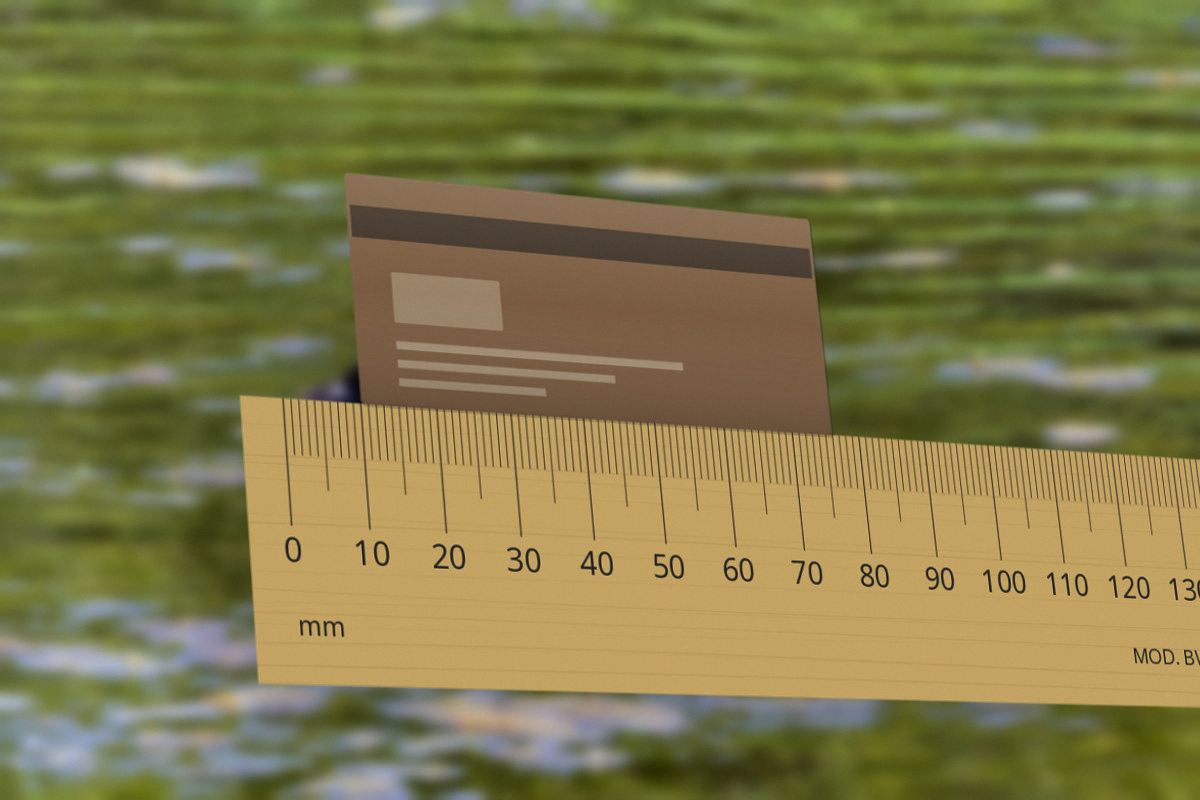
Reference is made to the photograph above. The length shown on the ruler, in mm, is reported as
66 mm
